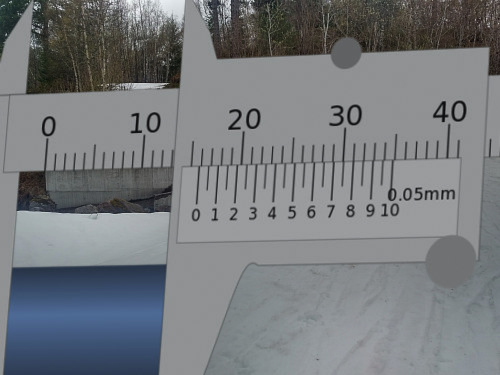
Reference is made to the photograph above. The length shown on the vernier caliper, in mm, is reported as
15.8 mm
